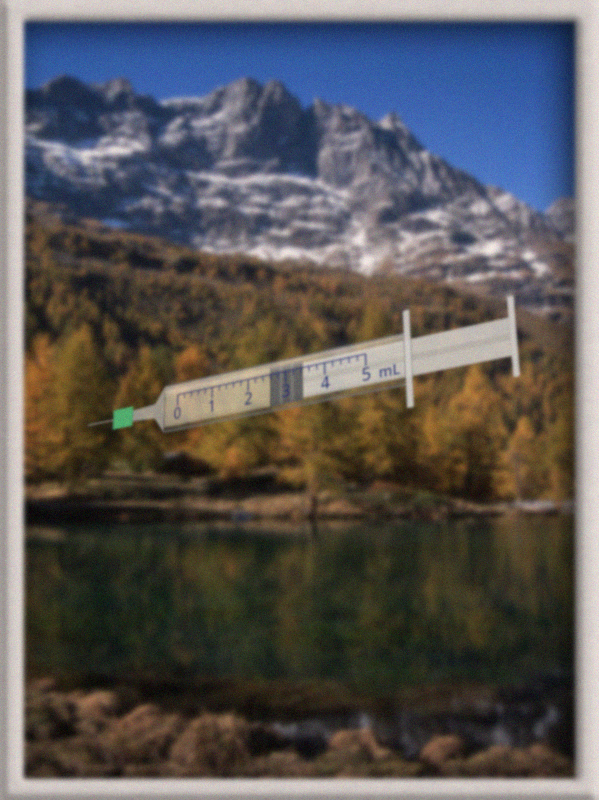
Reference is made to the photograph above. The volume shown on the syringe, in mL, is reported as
2.6 mL
